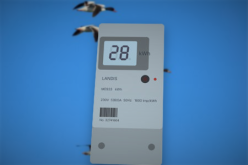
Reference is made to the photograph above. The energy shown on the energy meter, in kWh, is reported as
28 kWh
